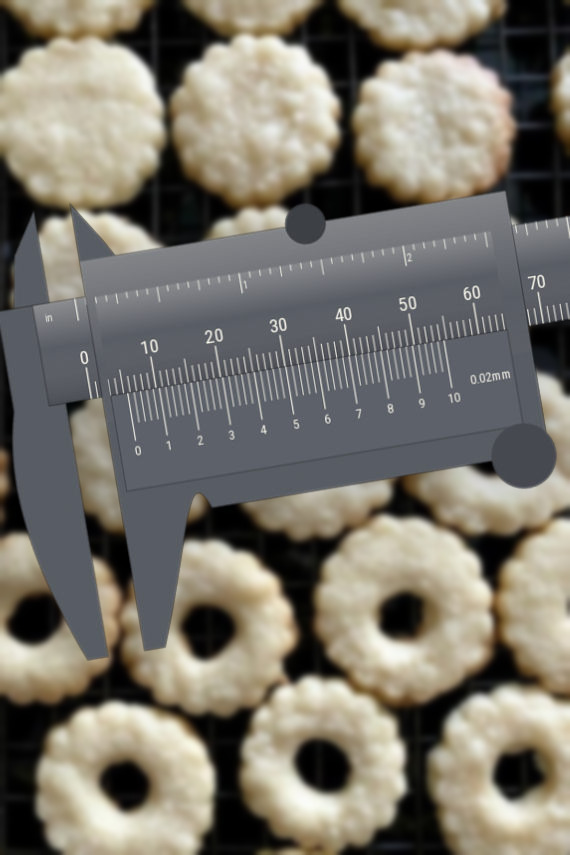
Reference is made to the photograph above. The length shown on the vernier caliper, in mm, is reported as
5.6 mm
